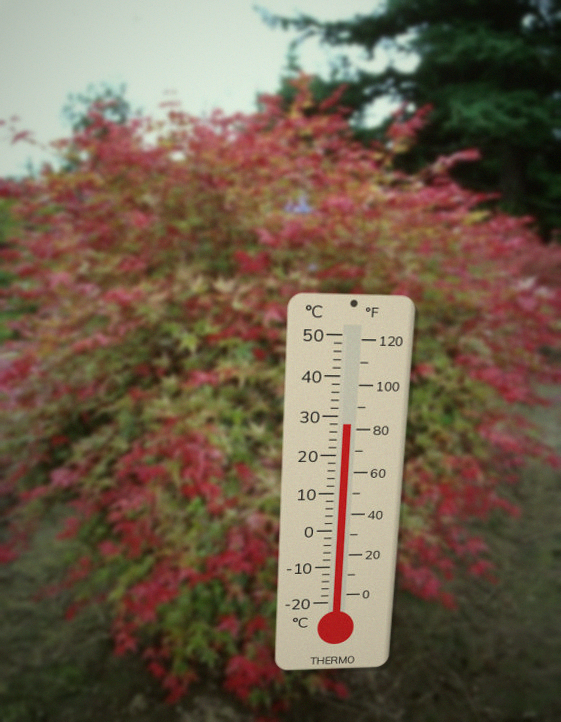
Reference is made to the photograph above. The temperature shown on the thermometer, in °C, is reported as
28 °C
